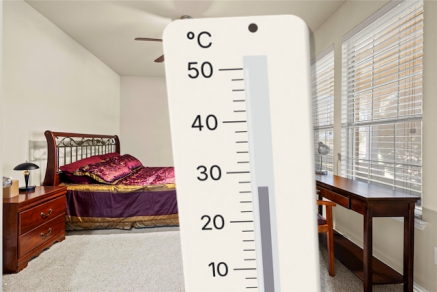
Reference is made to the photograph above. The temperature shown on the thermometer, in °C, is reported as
27 °C
